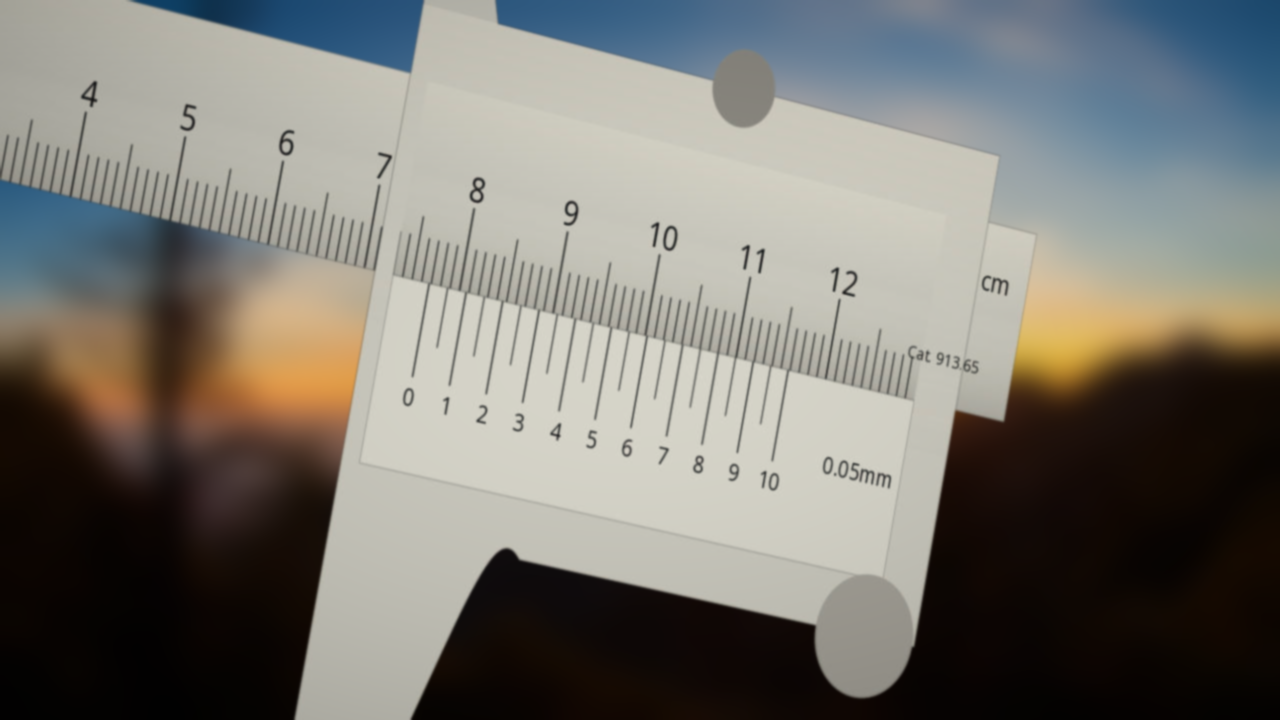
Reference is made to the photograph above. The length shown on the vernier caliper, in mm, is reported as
76.8 mm
